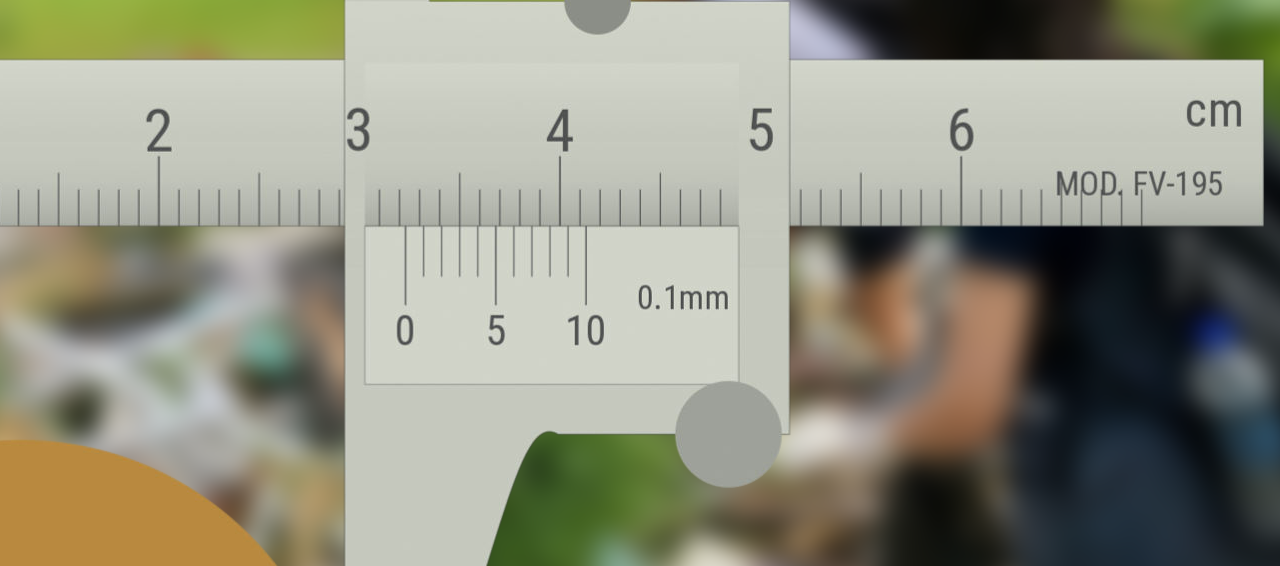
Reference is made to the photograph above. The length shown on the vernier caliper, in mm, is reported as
32.3 mm
